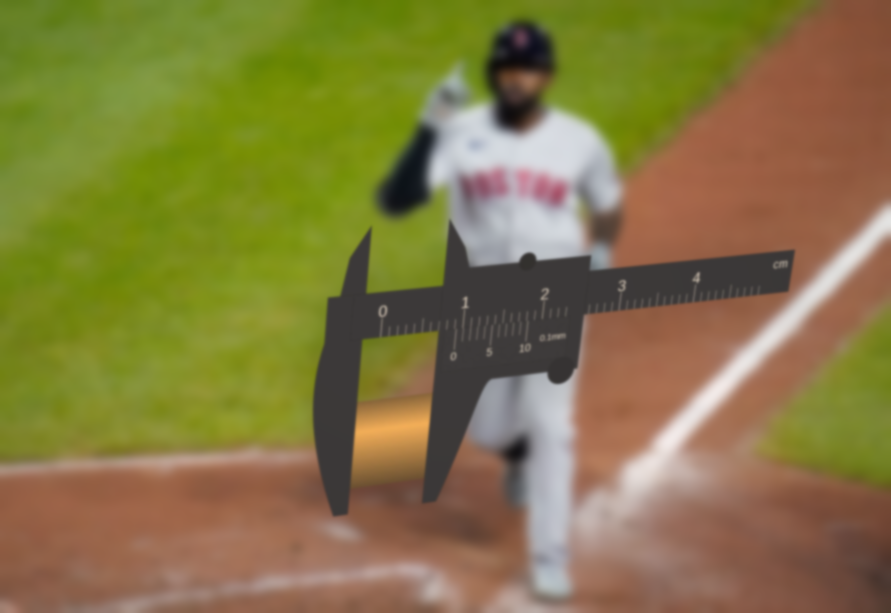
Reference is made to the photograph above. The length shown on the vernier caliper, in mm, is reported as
9.2 mm
